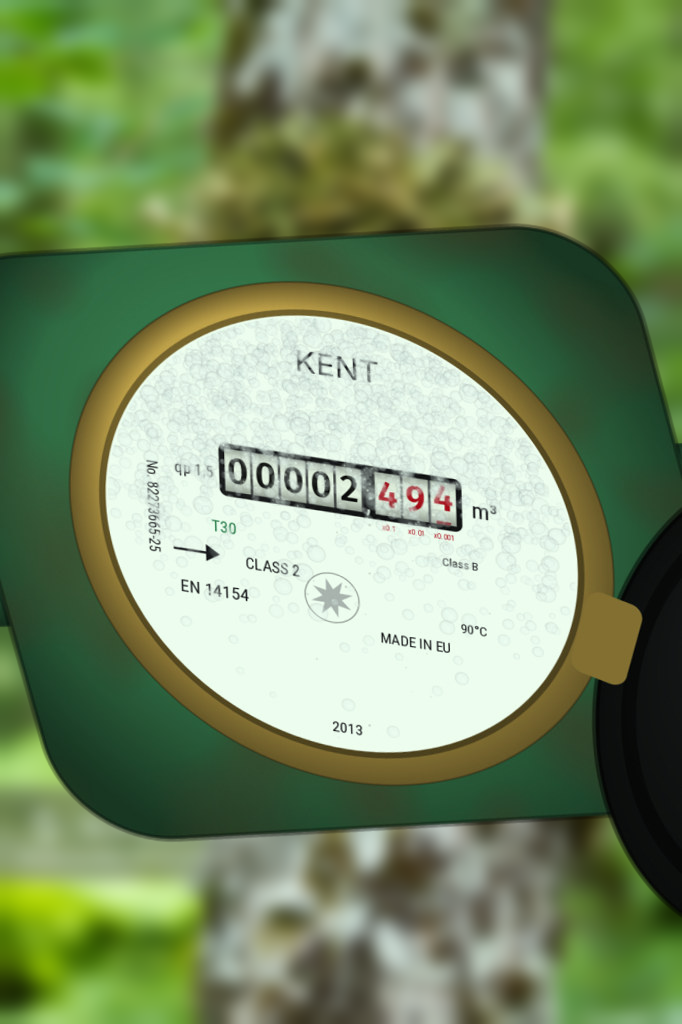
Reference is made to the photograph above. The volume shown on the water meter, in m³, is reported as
2.494 m³
